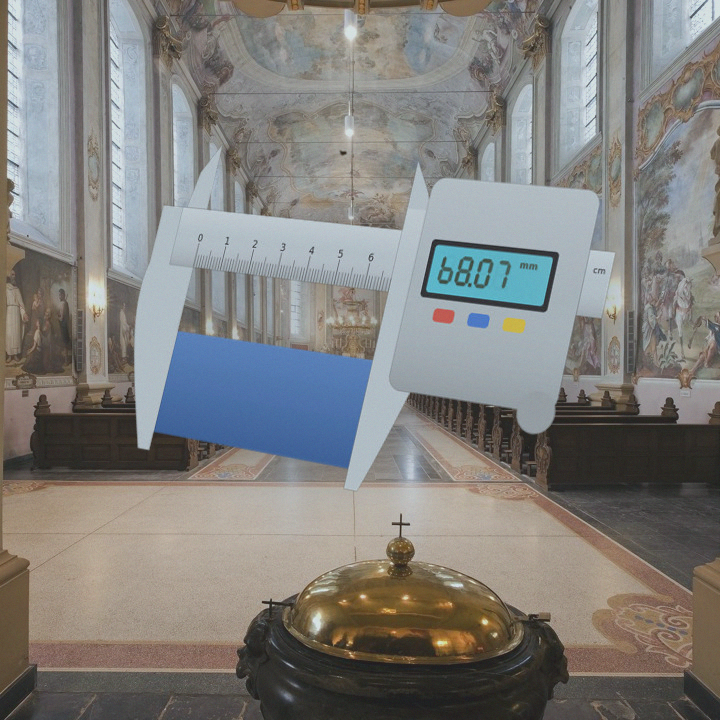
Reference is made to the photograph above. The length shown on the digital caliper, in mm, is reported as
68.07 mm
